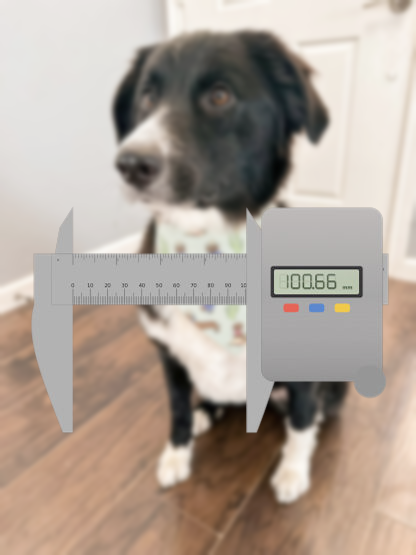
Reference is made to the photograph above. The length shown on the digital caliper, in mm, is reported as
100.66 mm
